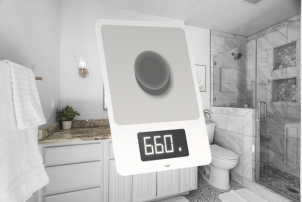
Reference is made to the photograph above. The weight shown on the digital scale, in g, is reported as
660 g
